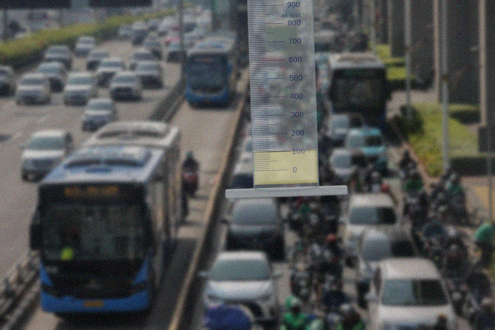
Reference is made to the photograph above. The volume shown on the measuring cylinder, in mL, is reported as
100 mL
